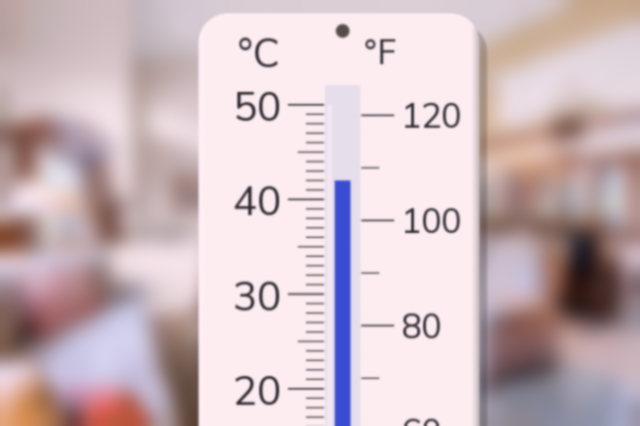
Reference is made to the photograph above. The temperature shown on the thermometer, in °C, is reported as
42 °C
